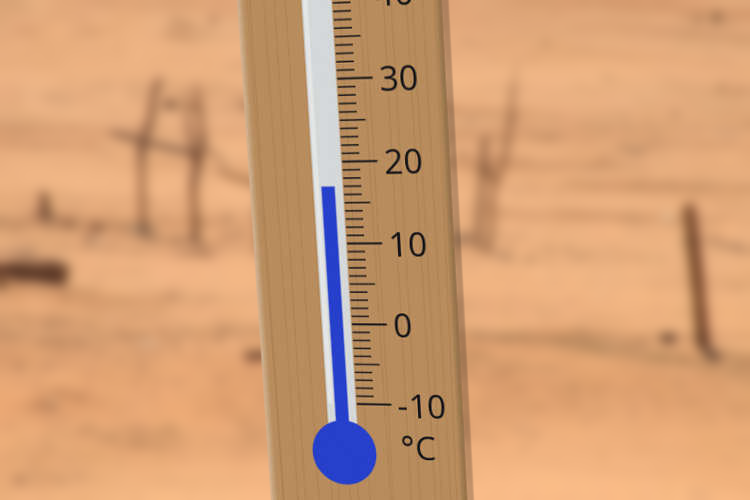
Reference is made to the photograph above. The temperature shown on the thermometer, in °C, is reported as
17 °C
